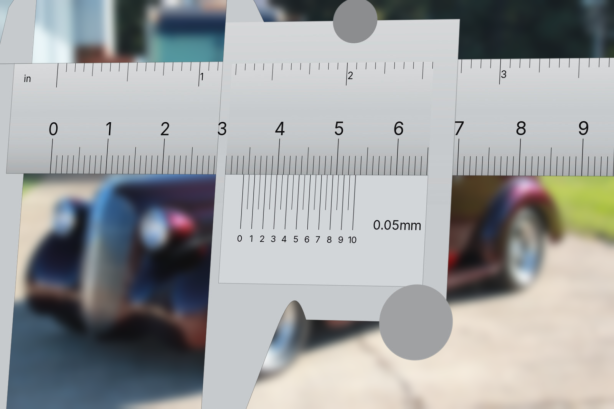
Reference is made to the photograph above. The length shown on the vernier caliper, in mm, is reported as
34.2 mm
